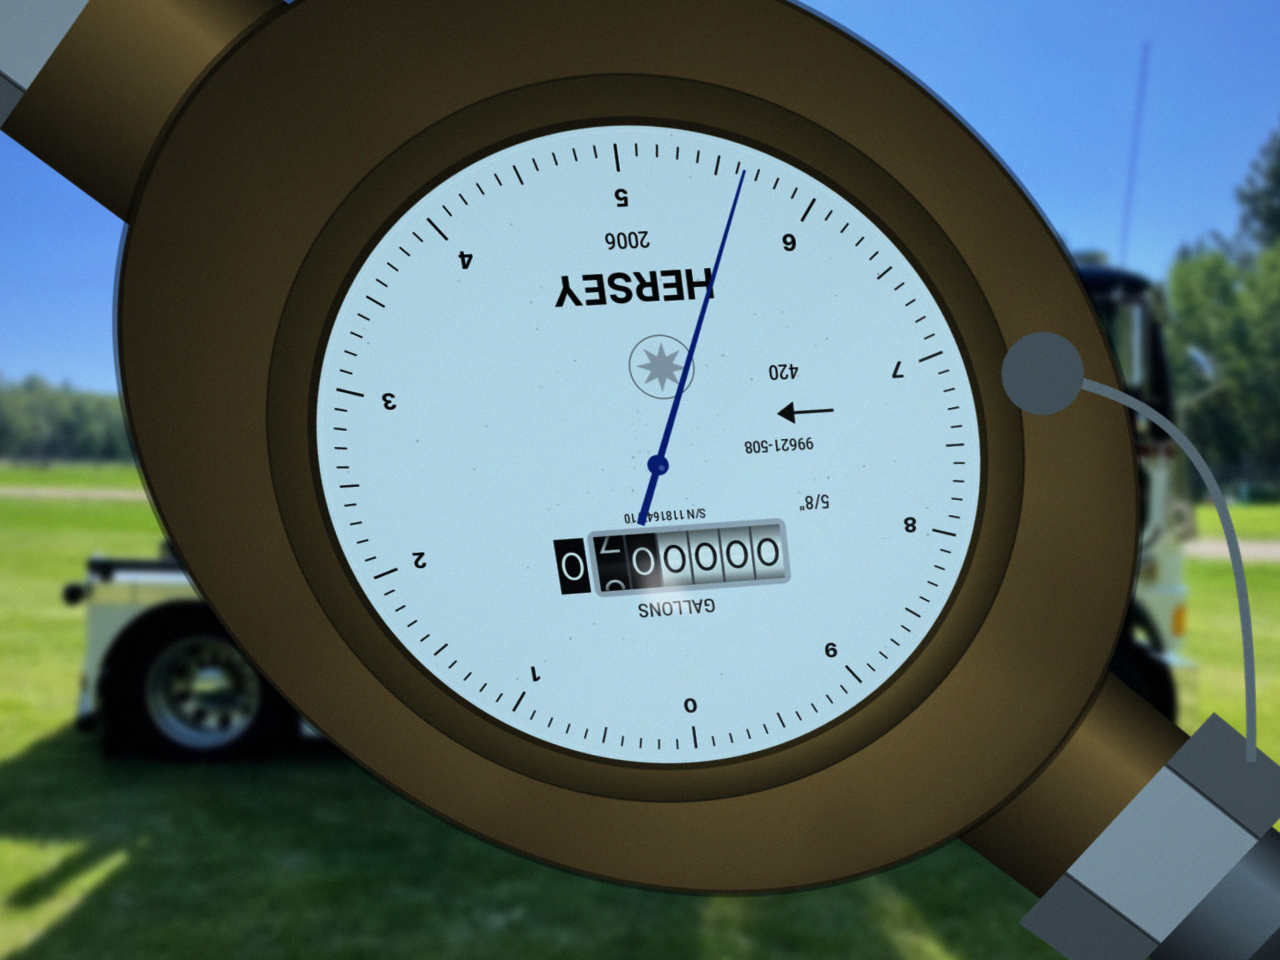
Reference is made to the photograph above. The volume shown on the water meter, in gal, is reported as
65.6 gal
